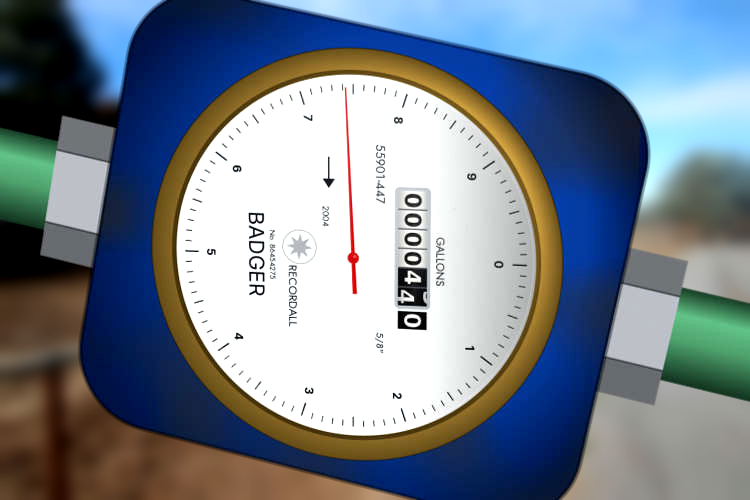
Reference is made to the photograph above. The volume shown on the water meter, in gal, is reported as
437.4 gal
